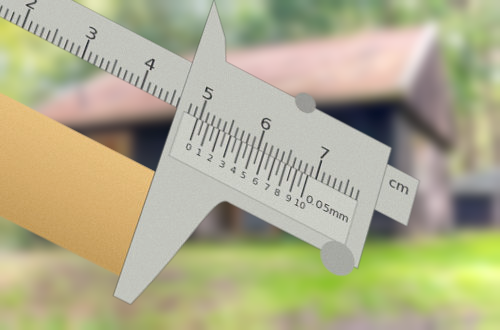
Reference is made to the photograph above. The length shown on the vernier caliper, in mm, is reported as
49.6 mm
